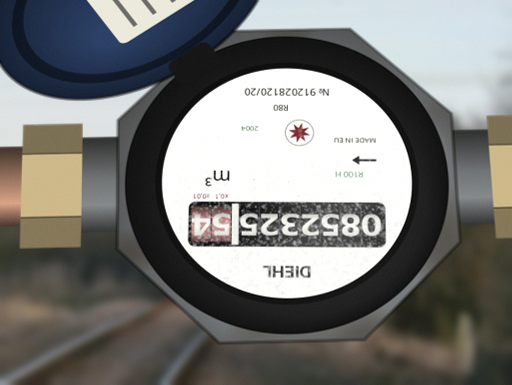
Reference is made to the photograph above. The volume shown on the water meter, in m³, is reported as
852325.54 m³
